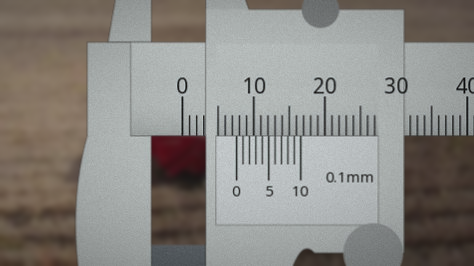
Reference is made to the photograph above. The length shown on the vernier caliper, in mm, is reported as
7.6 mm
